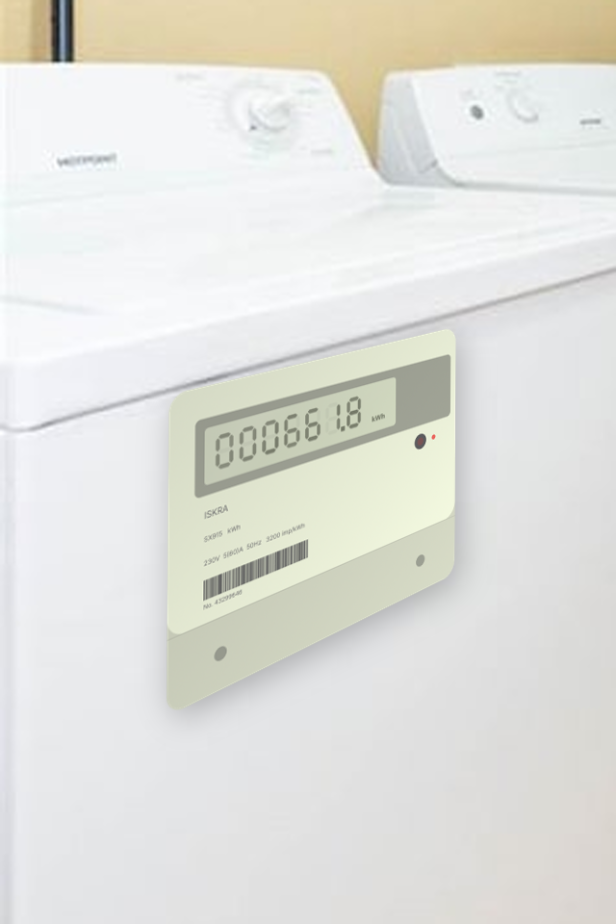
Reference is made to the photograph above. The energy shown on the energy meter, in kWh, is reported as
661.8 kWh
